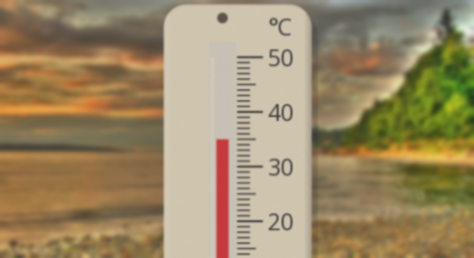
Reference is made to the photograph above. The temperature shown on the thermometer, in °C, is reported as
35 °C
